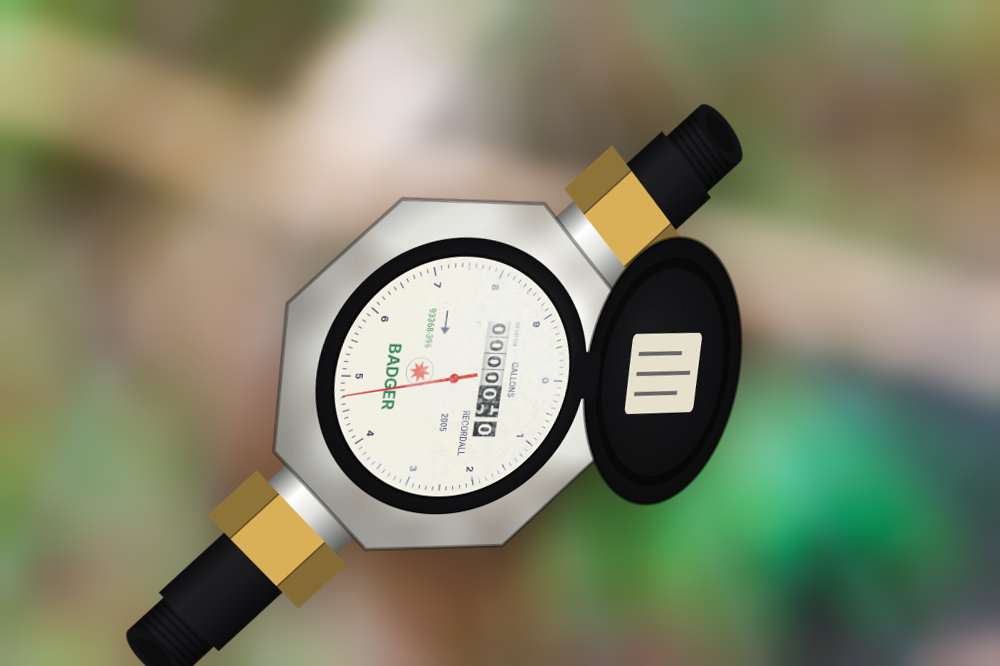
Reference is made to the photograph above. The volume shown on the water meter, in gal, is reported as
14.7 gal
